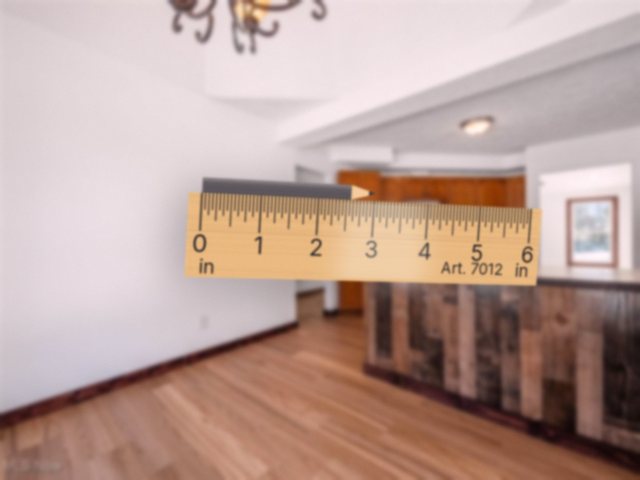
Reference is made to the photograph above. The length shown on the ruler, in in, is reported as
3 in
